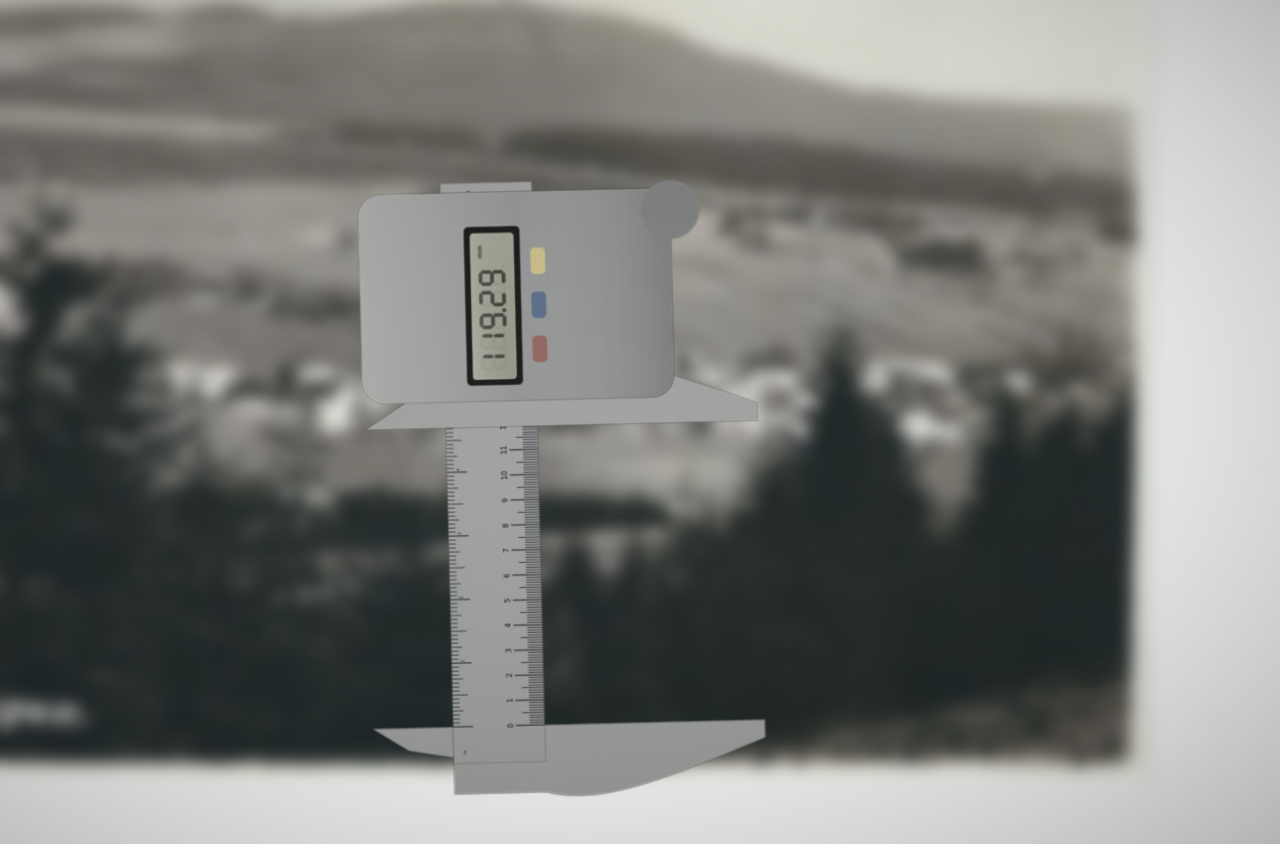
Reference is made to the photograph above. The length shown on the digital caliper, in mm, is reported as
119.29 mm
